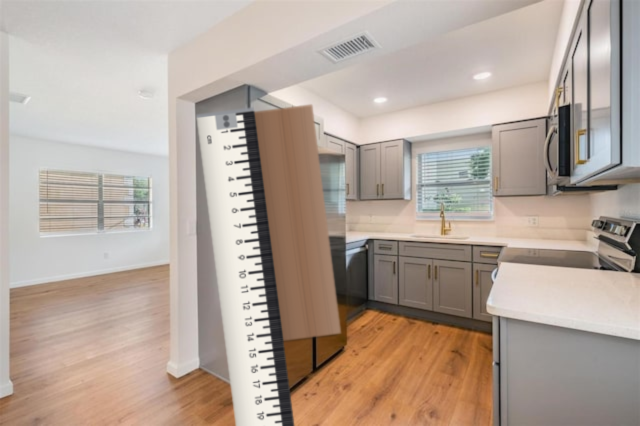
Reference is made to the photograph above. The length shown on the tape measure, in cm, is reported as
14.5 cm
